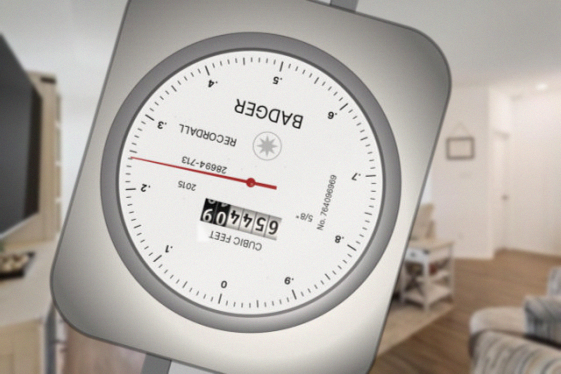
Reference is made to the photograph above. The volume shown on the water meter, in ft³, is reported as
654409.24 ft³
